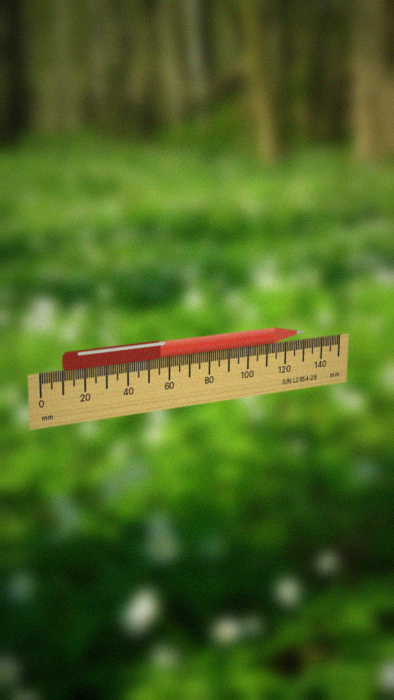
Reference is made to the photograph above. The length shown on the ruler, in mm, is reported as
120 mm
